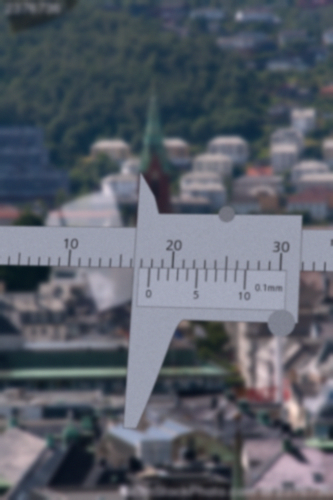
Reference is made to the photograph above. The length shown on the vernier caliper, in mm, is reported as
17.8 mm
